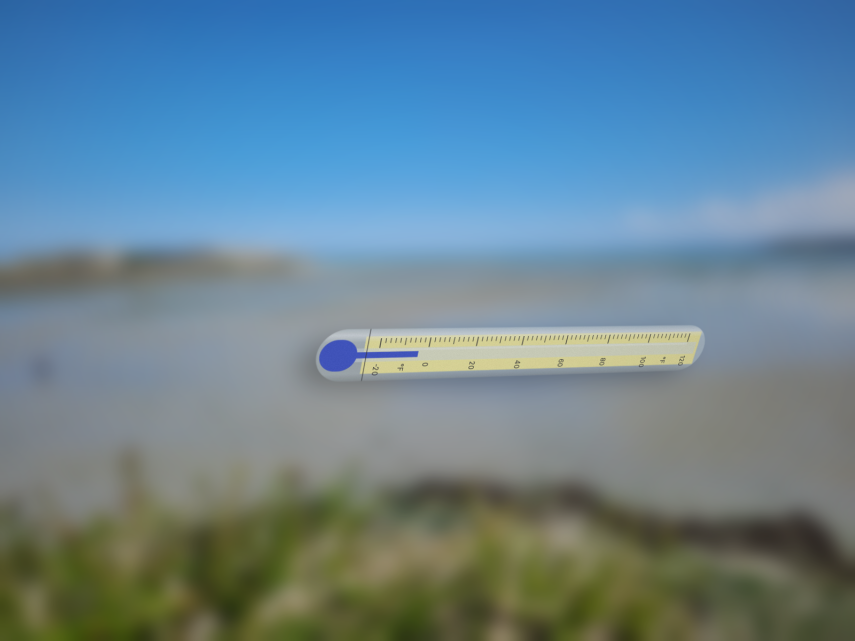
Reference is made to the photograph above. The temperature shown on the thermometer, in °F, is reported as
-4 °F
